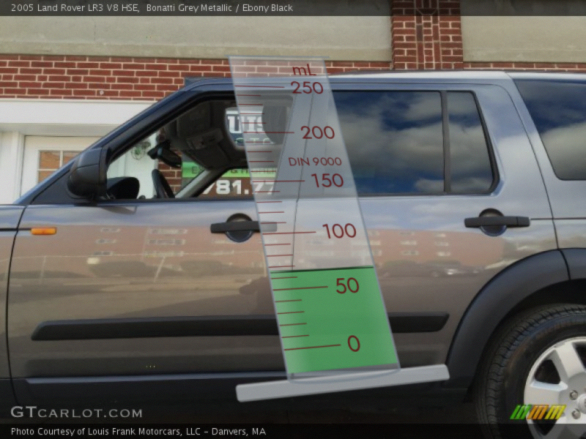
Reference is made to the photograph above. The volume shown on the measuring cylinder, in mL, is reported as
65 mL
